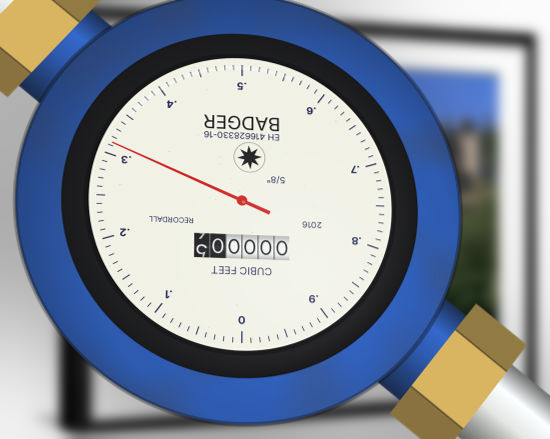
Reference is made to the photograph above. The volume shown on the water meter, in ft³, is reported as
5.31 ft³
